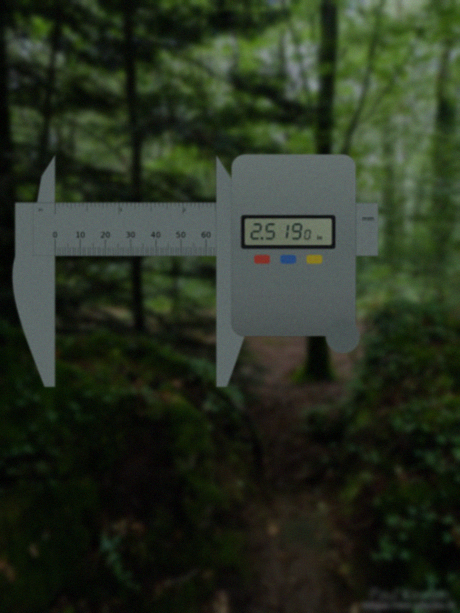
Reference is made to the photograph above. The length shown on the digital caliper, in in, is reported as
2.5190 in
